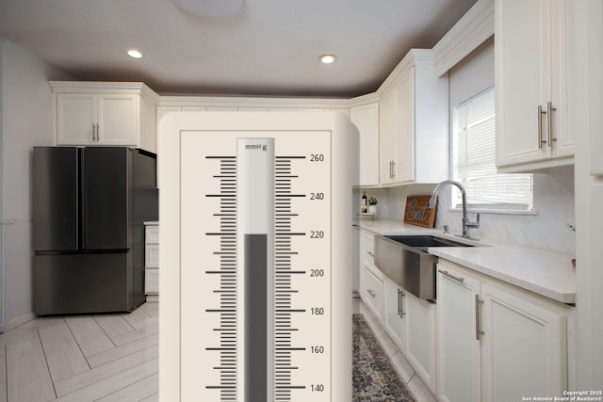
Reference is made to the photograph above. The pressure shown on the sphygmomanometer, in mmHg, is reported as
220 mmHg
